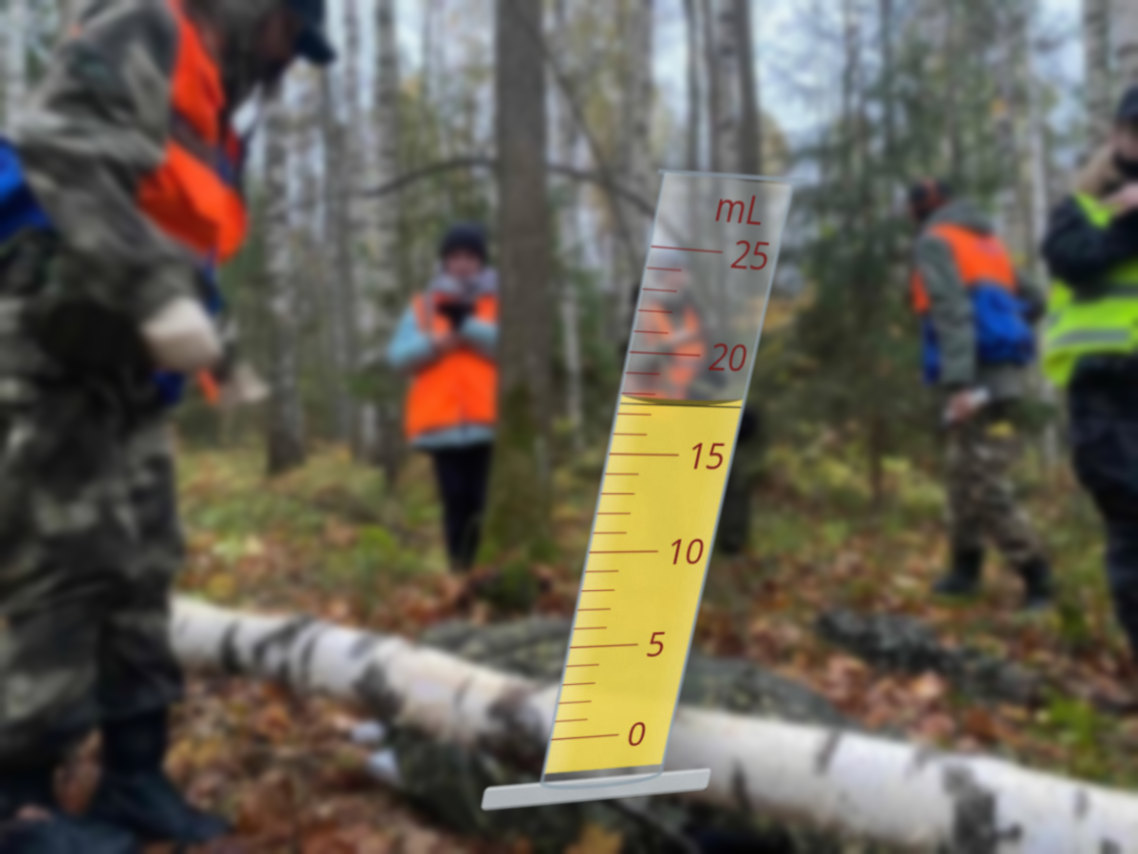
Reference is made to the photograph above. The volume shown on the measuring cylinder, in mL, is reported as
17.5 mL
